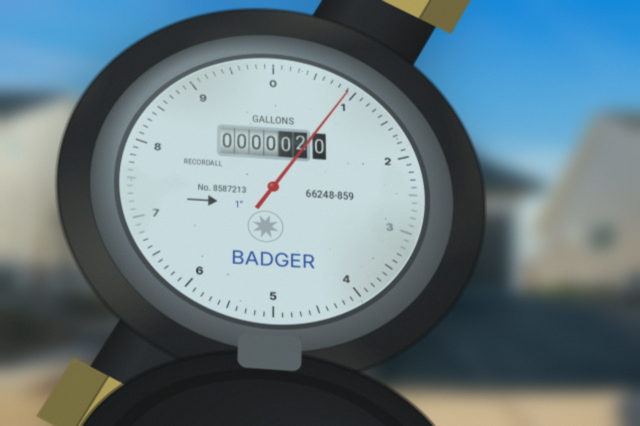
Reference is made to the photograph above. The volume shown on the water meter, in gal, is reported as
20.9 gal
